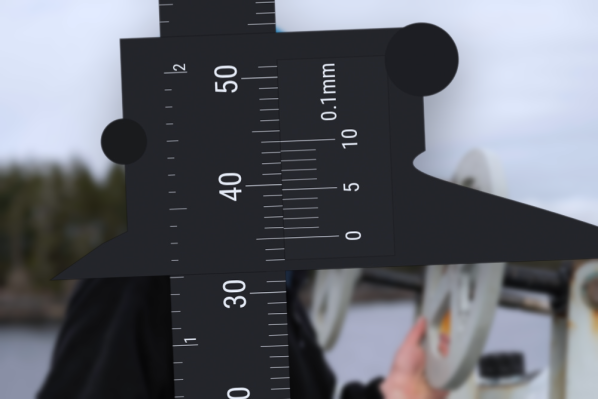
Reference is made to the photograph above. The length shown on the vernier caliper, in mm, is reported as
35.0 mm
